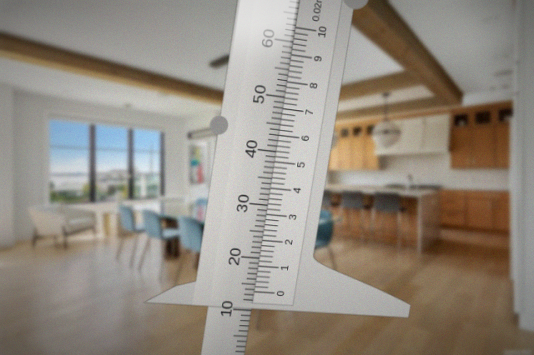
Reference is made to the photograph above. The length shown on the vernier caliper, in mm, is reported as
13.6 mm
